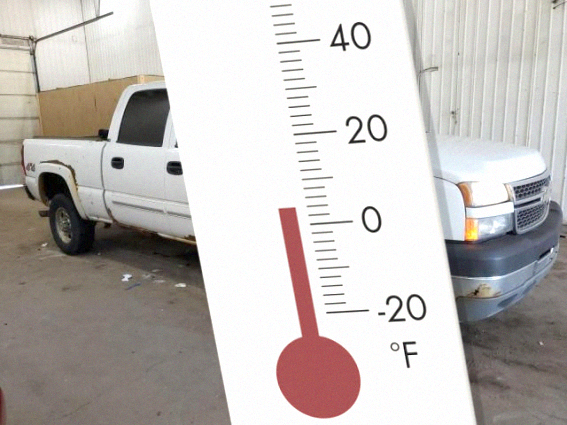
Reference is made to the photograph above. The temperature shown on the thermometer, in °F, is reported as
4 °F
